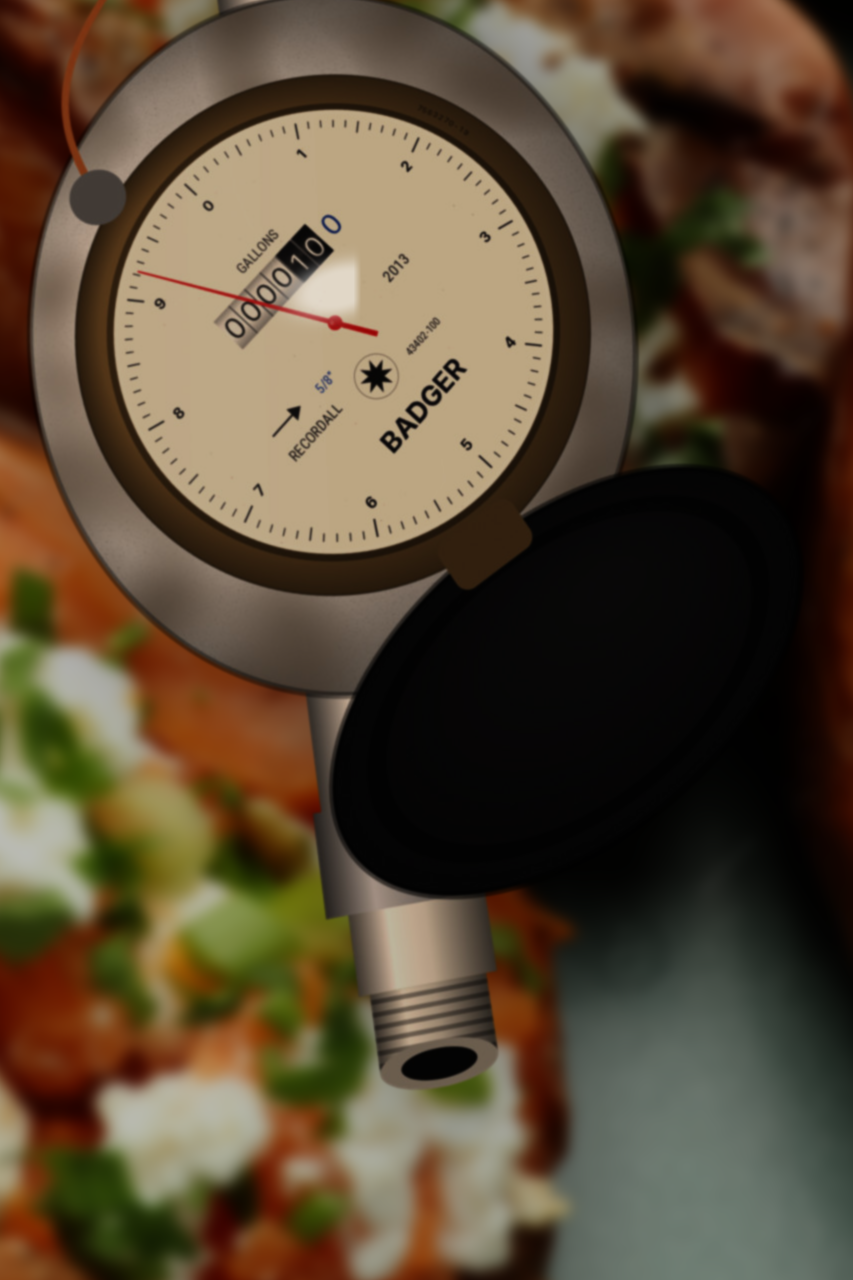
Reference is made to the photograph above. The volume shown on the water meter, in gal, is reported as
99.2 gal
